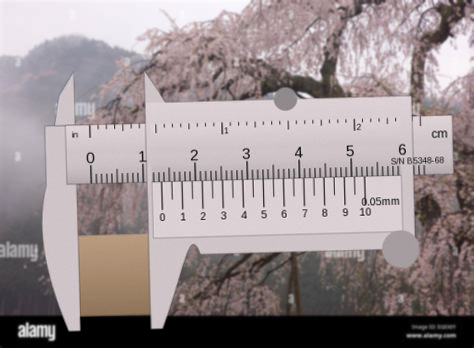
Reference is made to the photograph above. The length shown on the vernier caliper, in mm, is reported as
13.5 mm
